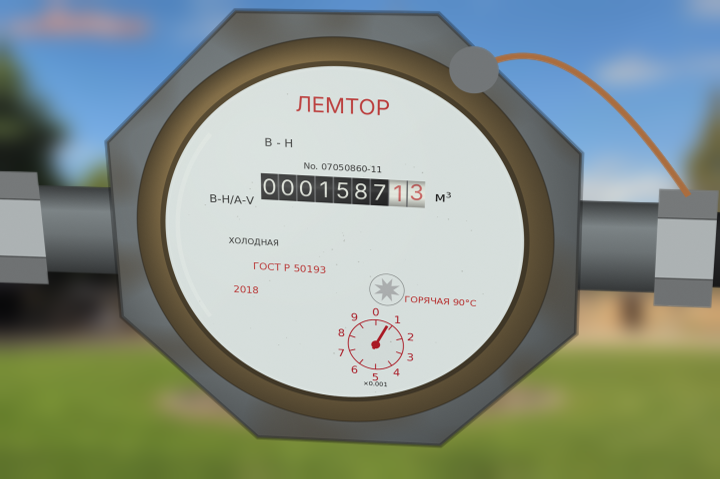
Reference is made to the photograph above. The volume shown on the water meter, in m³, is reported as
1587.130 m³
